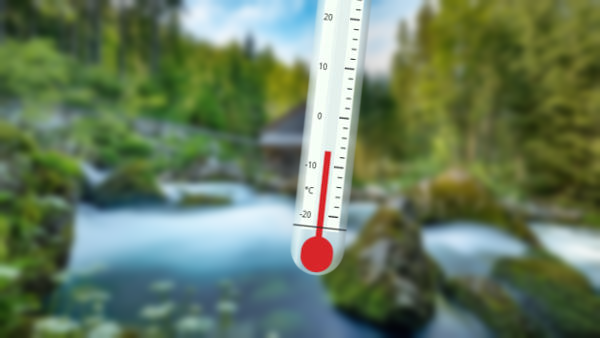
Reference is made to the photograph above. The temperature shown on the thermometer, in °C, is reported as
-7 °C
